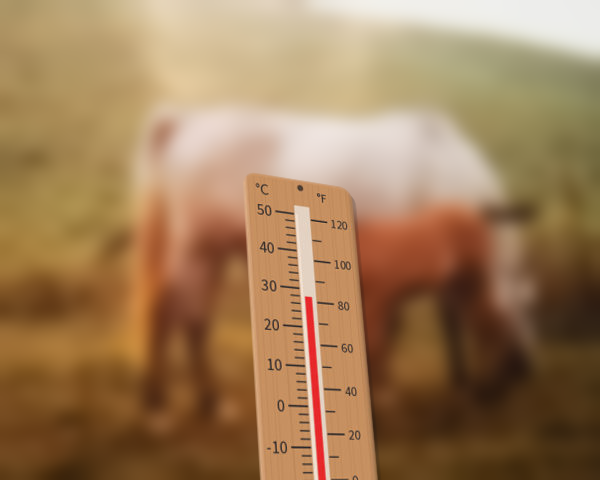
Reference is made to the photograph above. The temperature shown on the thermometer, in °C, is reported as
28 °C
